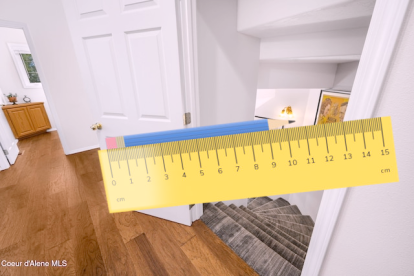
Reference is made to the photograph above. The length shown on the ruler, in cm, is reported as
10.5 cm
